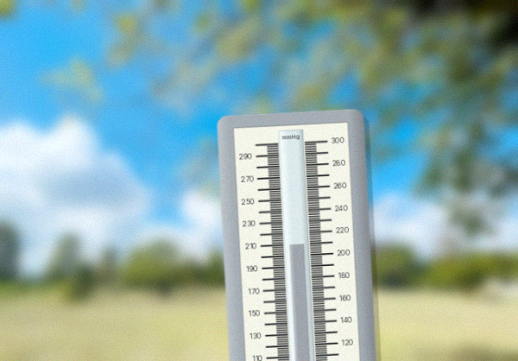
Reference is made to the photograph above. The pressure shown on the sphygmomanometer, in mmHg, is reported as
210 mmHg
